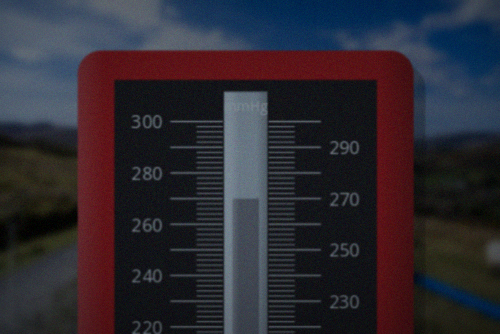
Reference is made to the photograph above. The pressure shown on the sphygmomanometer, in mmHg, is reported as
270 mmHg
